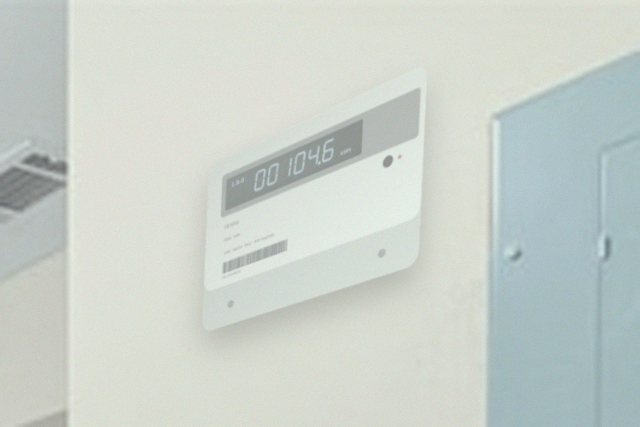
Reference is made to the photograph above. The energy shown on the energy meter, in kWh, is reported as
104.6 kWh
